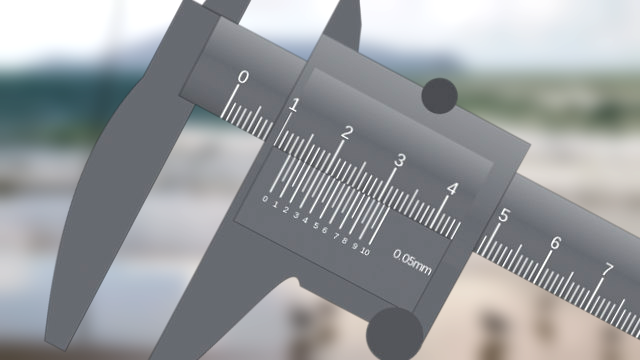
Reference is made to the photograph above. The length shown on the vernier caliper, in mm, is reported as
13.2 mm
